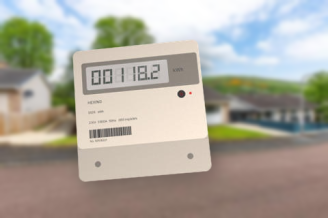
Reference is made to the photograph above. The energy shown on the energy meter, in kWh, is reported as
118.2 kWh
